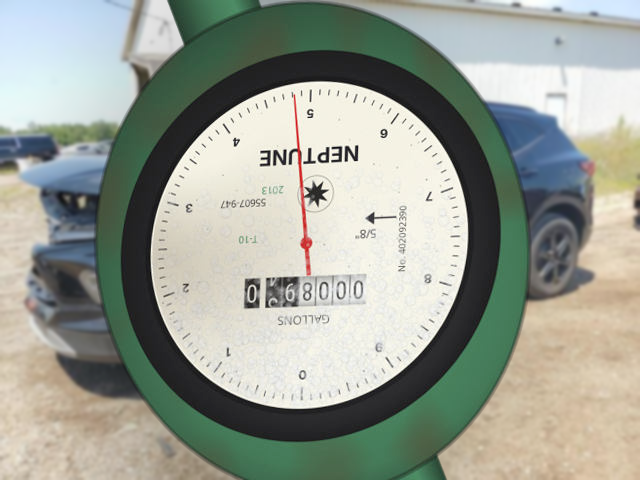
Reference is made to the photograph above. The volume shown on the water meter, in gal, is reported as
8934.8 gal
